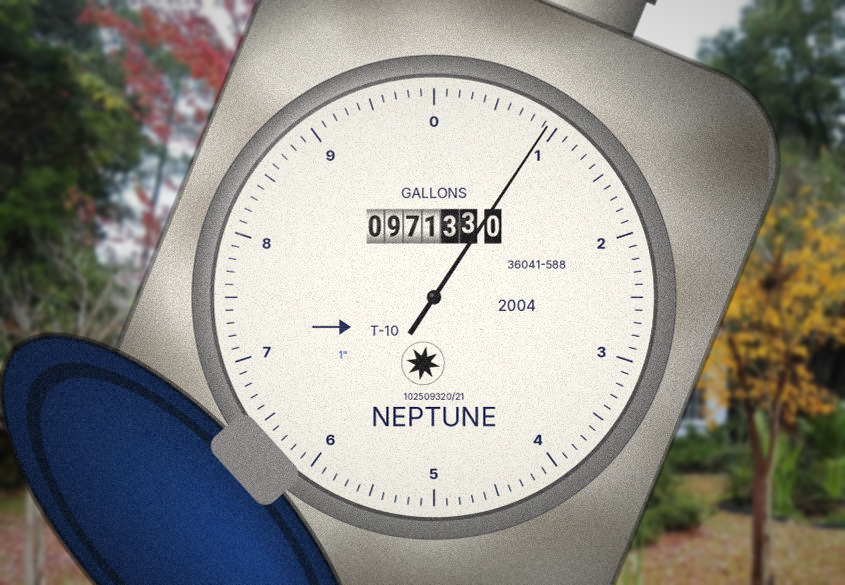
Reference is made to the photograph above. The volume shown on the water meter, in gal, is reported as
971330.9 gal
